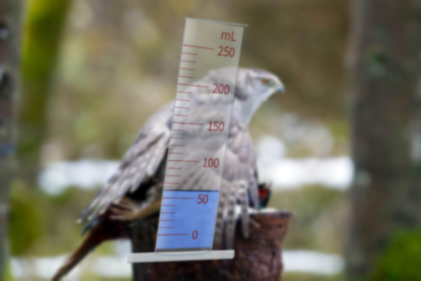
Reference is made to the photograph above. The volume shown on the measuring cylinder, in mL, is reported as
60 mL
